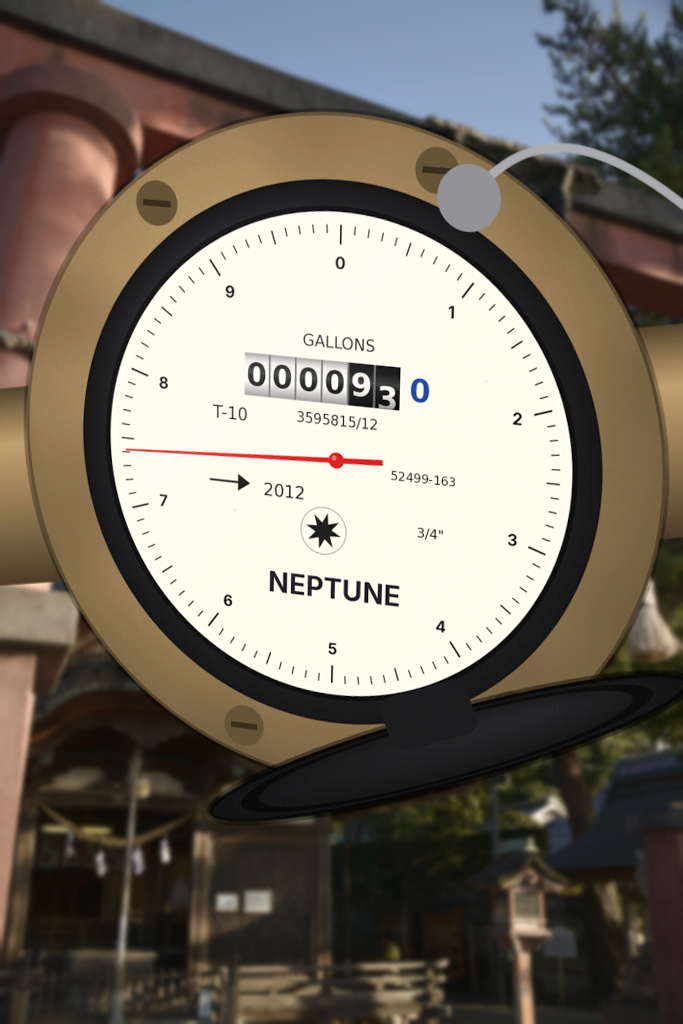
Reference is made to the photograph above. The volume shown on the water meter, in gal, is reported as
927.4 gal
